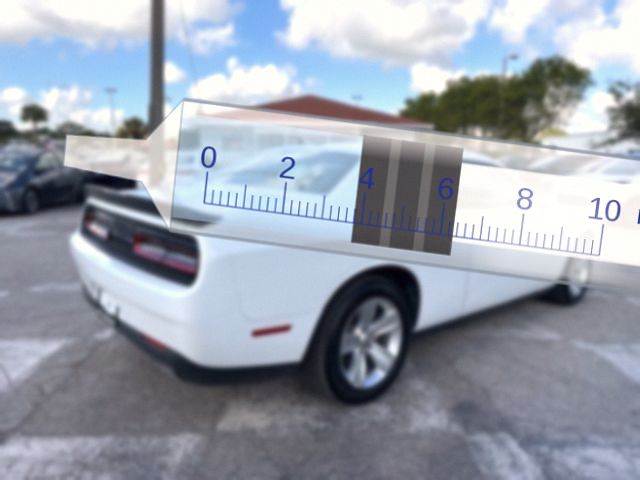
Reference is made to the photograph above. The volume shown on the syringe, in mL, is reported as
3.8 mL
